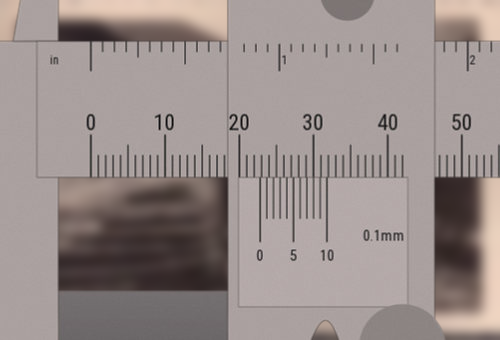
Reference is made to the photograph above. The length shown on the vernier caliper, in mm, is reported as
22.8 mm
